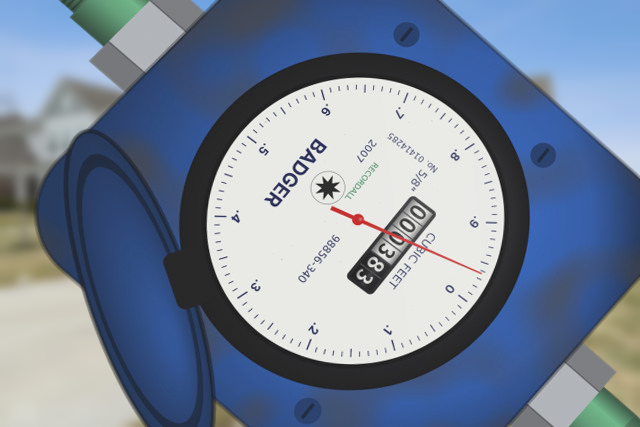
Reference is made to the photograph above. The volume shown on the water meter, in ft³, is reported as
382.96 ft³
